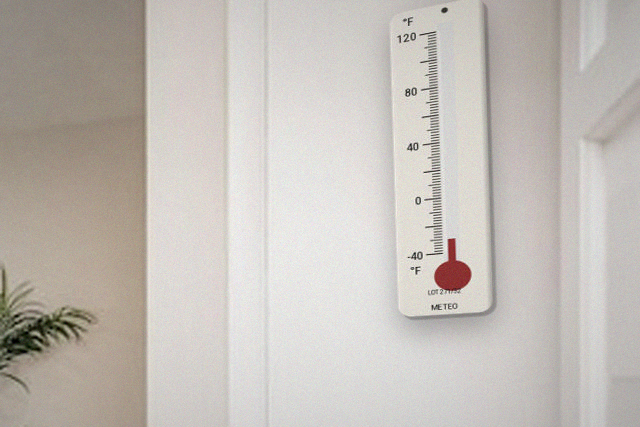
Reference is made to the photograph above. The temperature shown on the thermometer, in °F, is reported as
-30 °F
